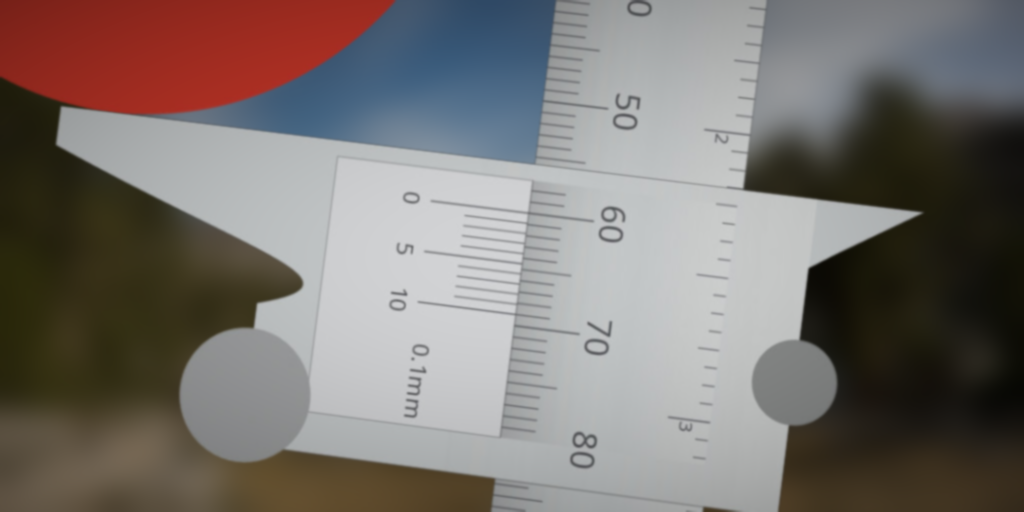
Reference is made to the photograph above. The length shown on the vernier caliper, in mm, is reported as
60.0 mm
